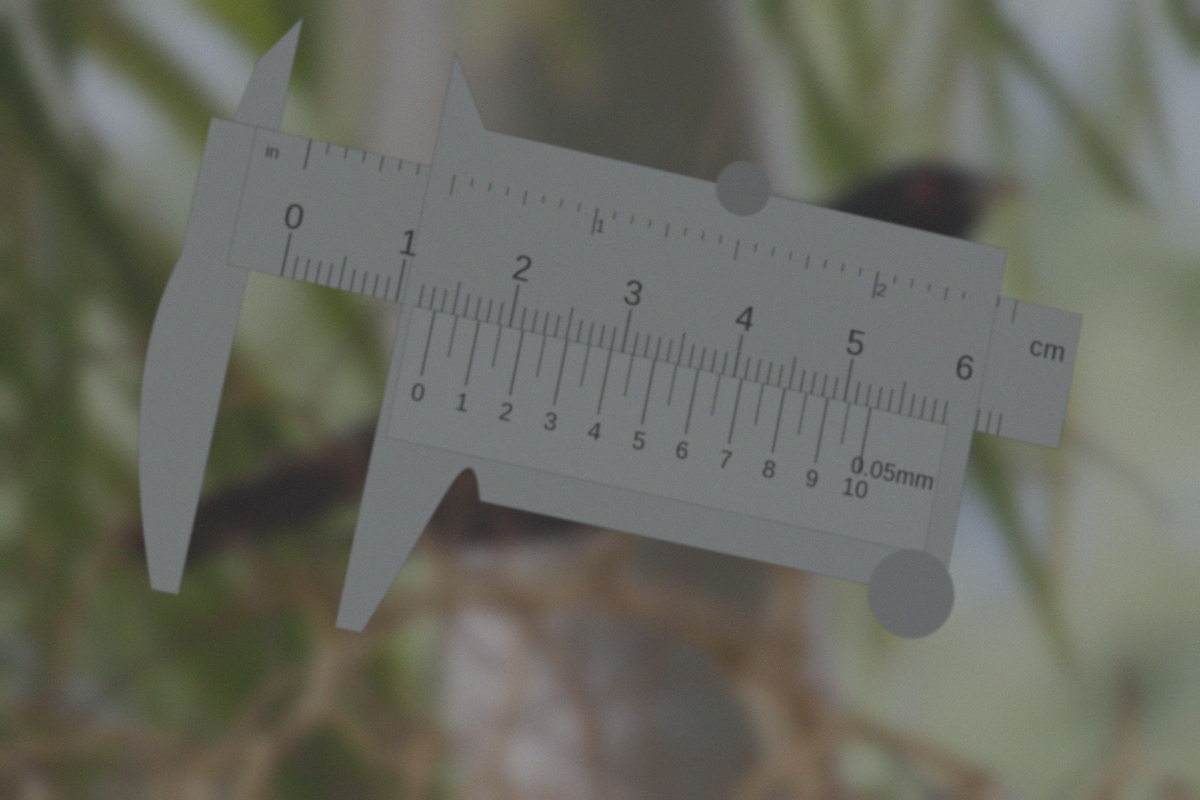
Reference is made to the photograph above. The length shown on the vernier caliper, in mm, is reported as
13.4 mm
